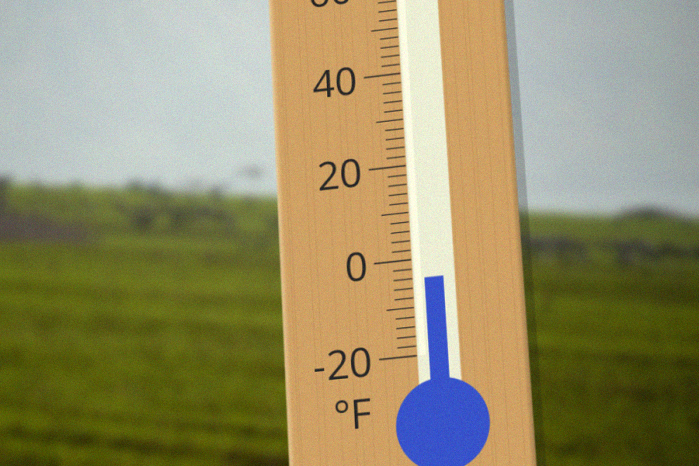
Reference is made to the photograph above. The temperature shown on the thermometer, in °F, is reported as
-4 °F
